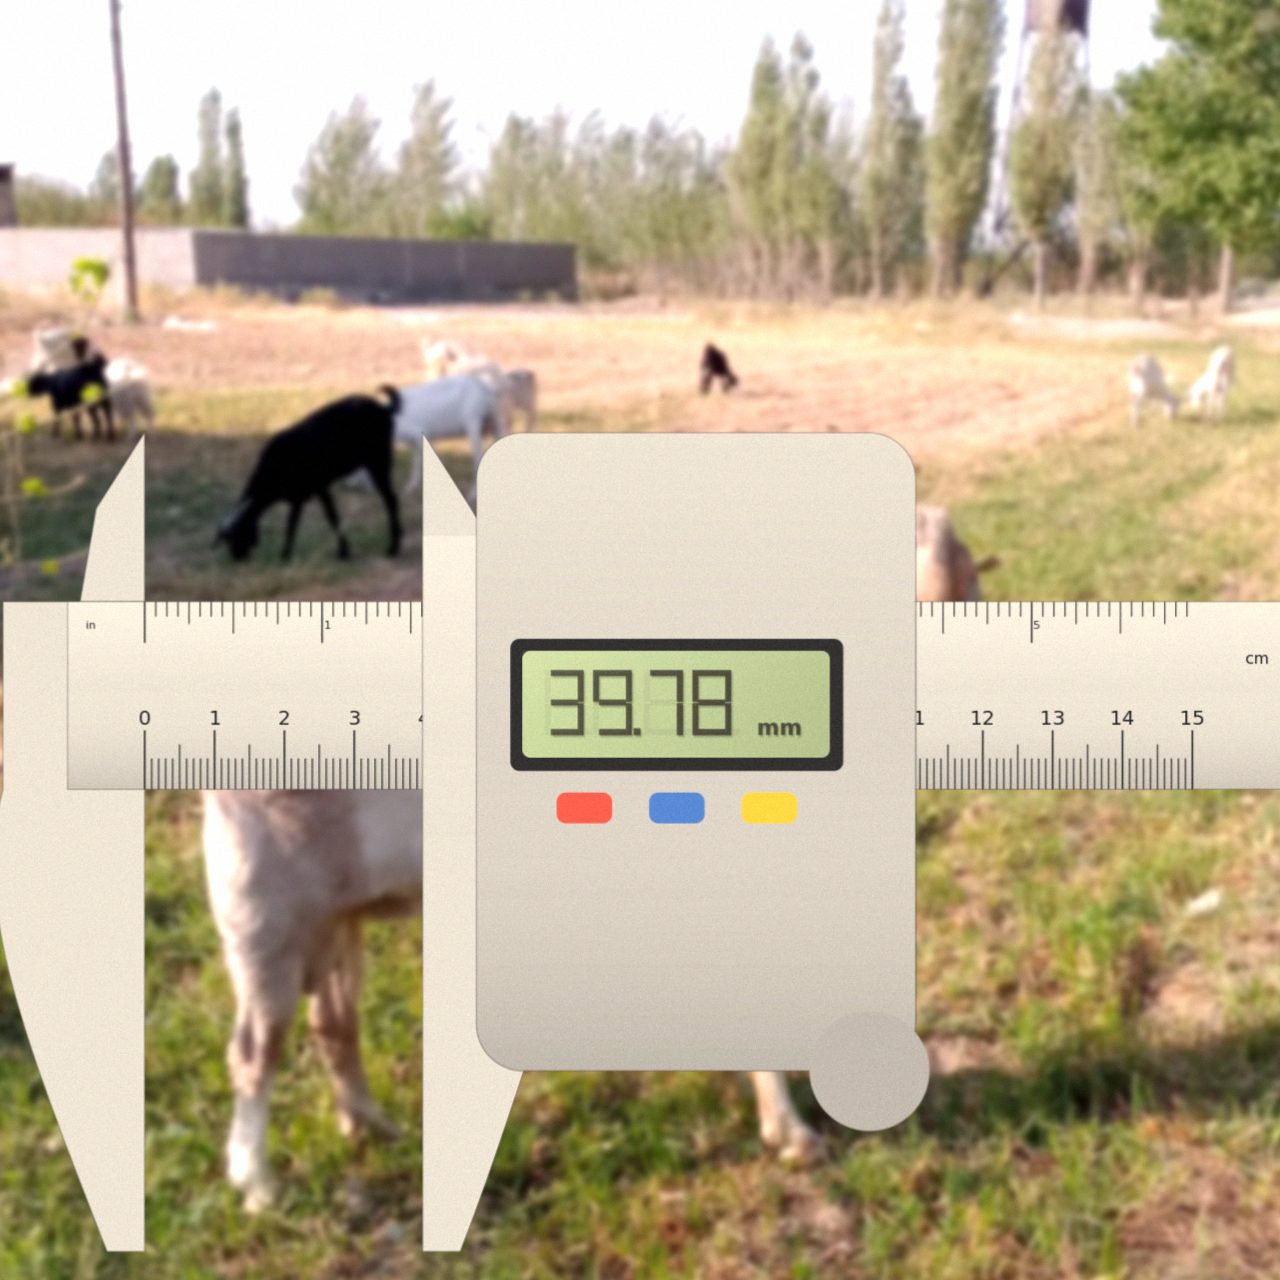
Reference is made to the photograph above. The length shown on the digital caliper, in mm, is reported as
39.78 mm
